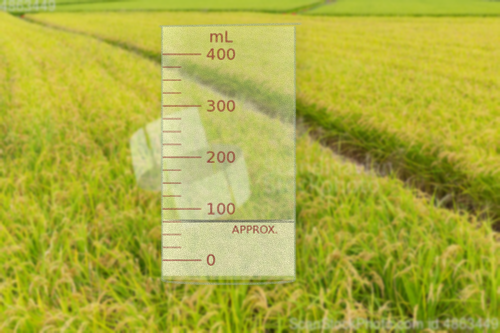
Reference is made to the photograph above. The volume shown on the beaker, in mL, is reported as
75 mL
